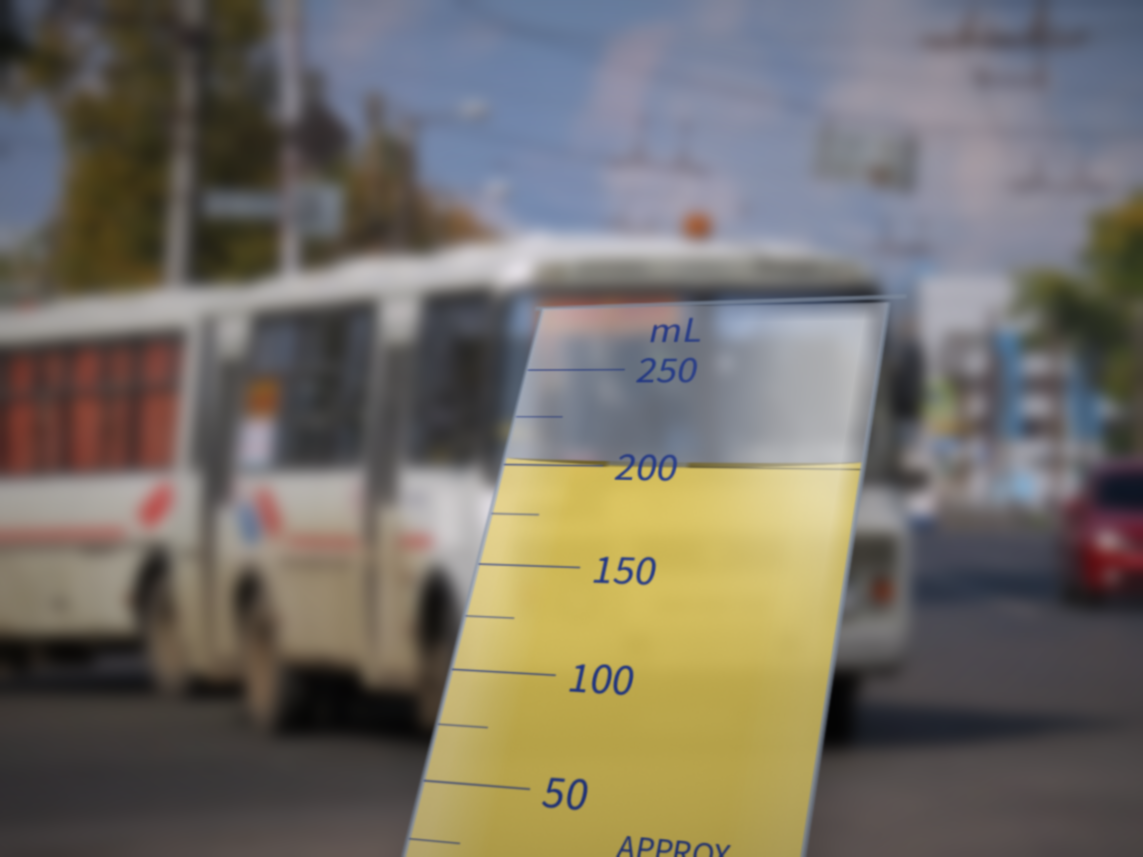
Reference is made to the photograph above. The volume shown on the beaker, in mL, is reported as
200 mL
